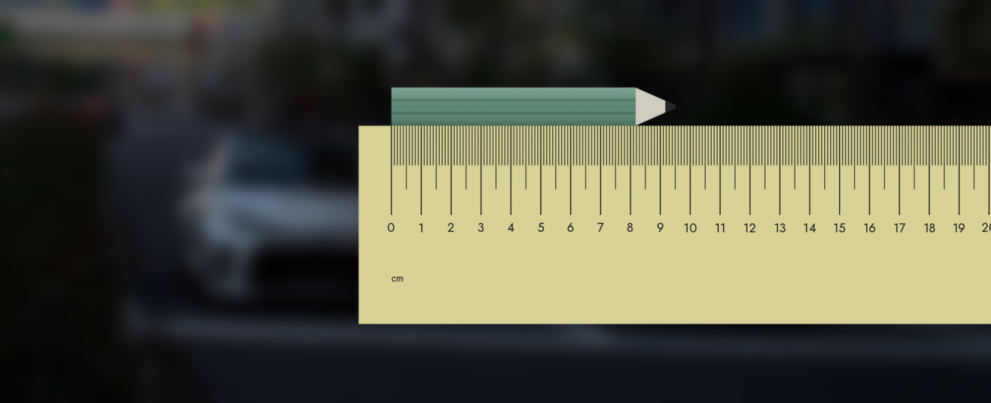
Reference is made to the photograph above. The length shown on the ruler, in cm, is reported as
9.5 cm
